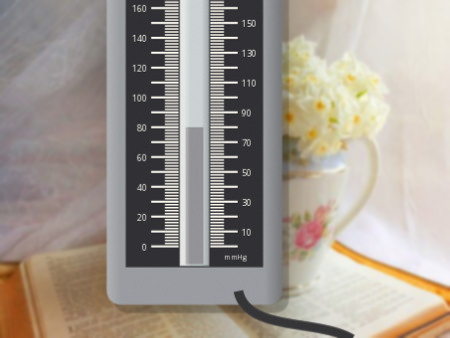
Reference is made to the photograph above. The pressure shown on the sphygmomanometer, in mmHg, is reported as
80 mmHg
